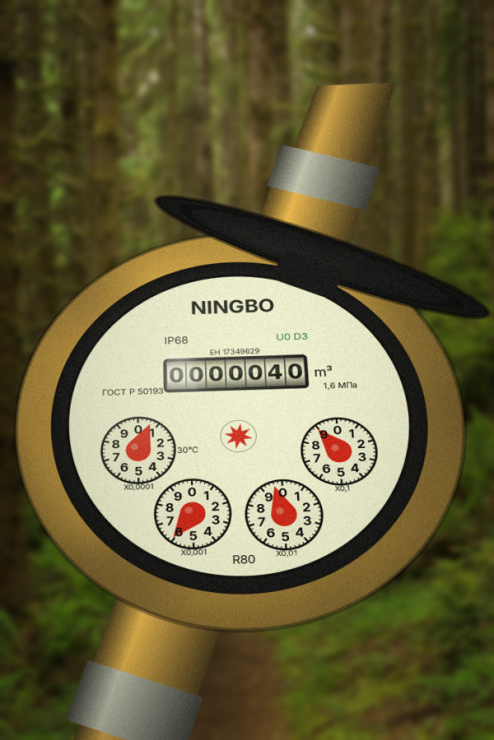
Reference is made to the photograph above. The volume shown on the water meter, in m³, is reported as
40.8960 m³
